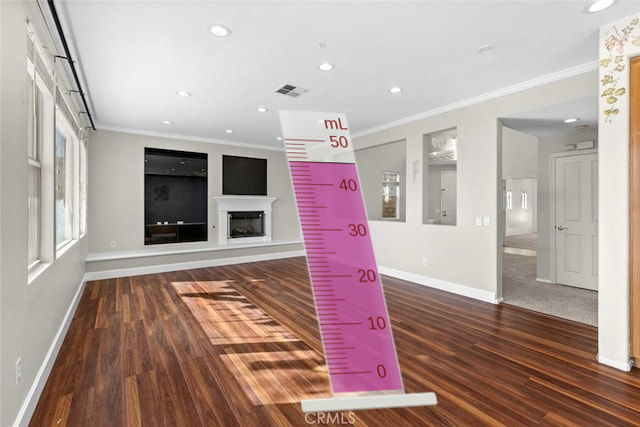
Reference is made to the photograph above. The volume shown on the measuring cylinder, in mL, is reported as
45 mL
